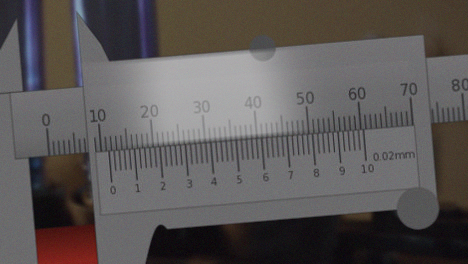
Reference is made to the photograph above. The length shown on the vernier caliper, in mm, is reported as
11.5 mm
